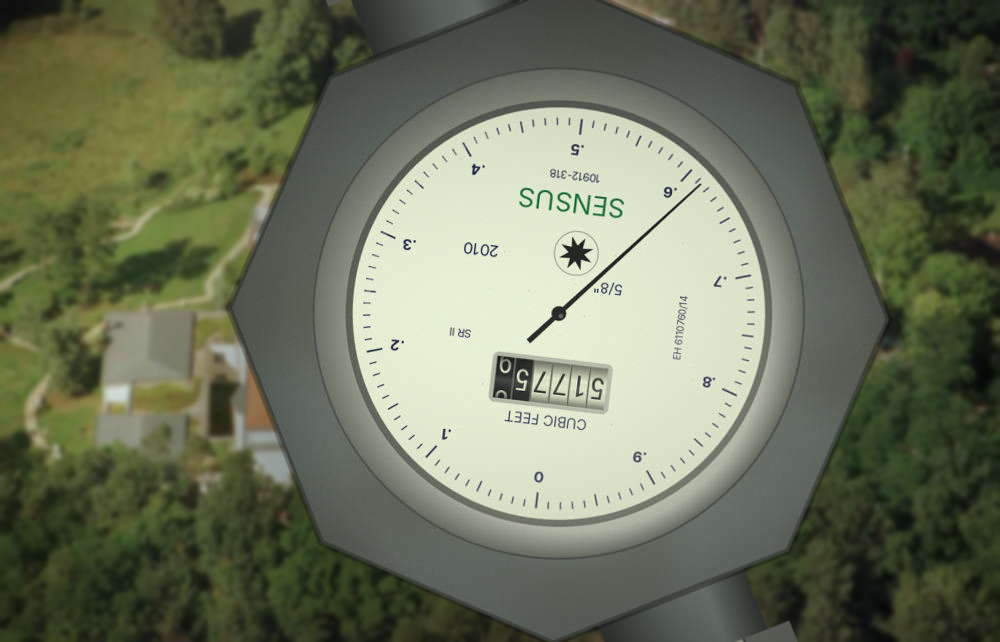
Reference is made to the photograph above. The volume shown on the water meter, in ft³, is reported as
517758.61 ft³
